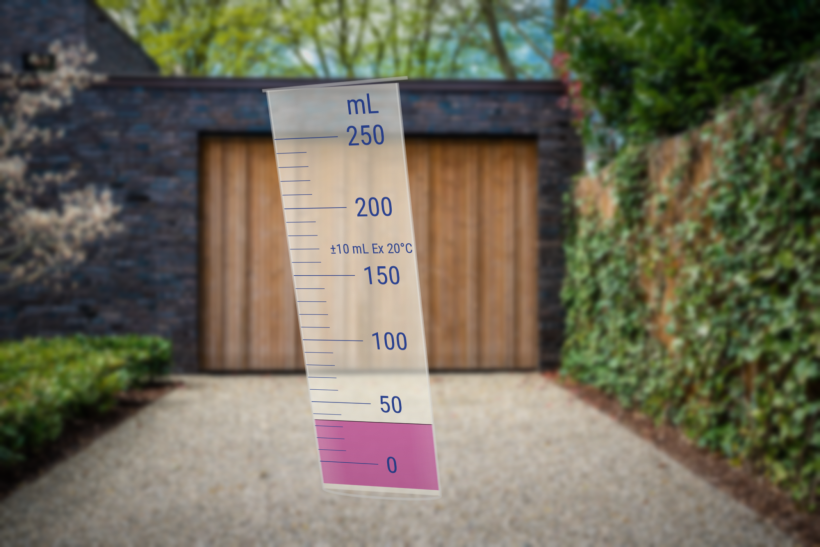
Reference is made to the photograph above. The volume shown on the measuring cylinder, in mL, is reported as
35 mL
